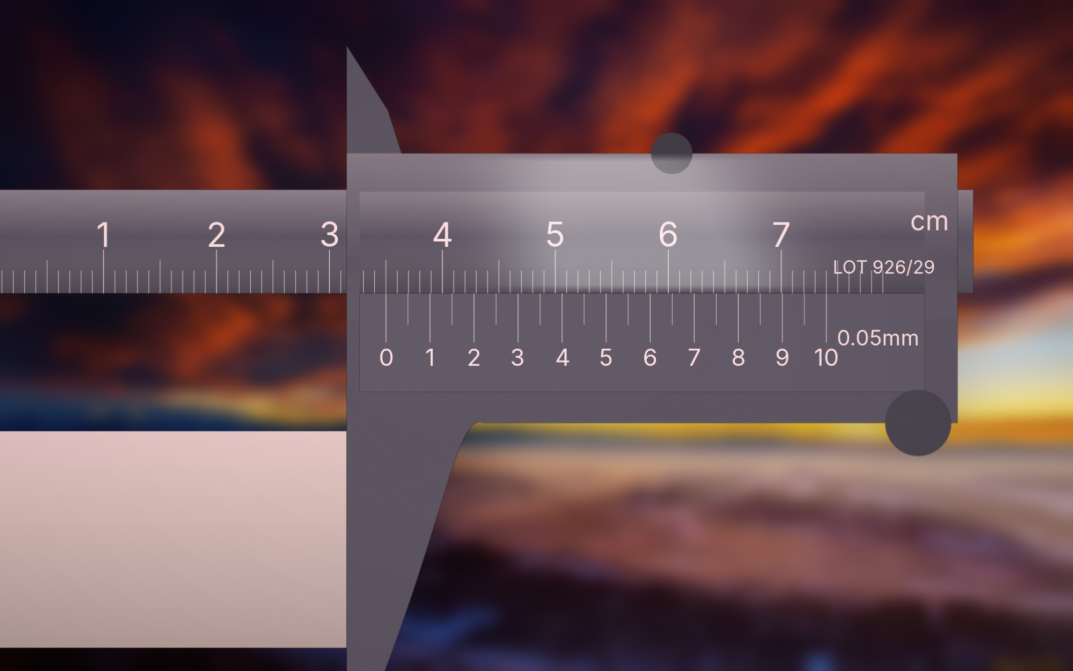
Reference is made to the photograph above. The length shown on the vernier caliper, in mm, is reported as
35.0 mm
